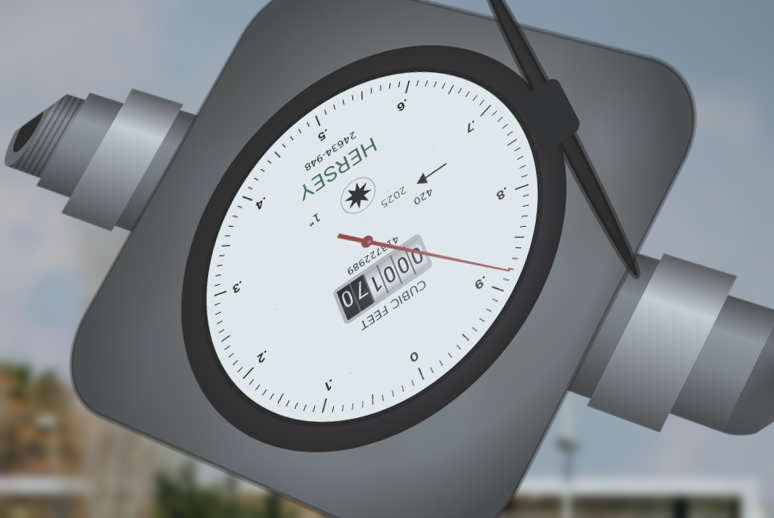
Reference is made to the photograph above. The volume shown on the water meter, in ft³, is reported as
169.88 ft³
